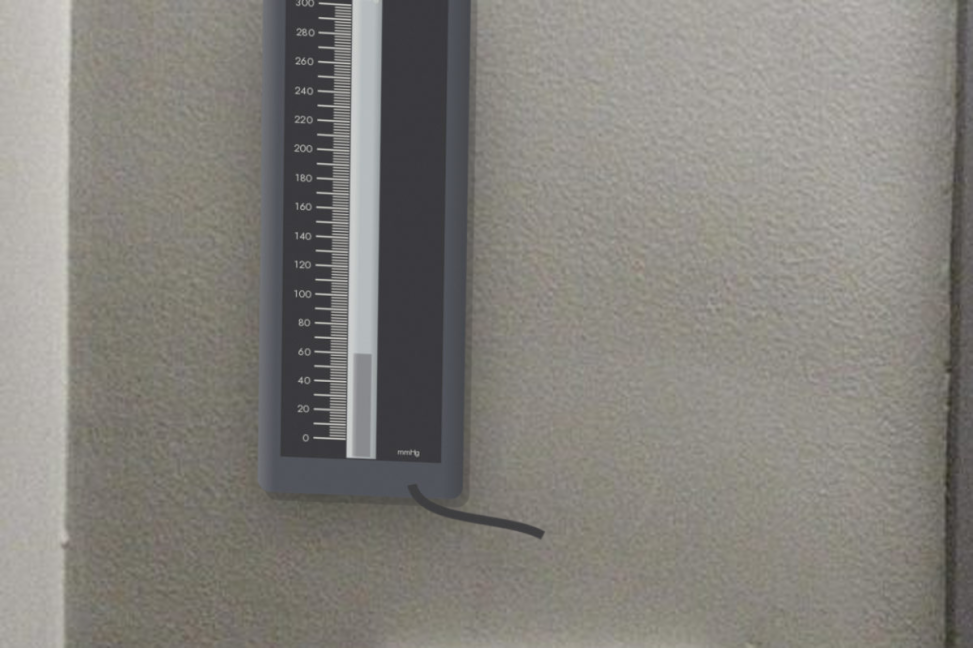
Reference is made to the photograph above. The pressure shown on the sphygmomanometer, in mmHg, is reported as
60 mmHg
